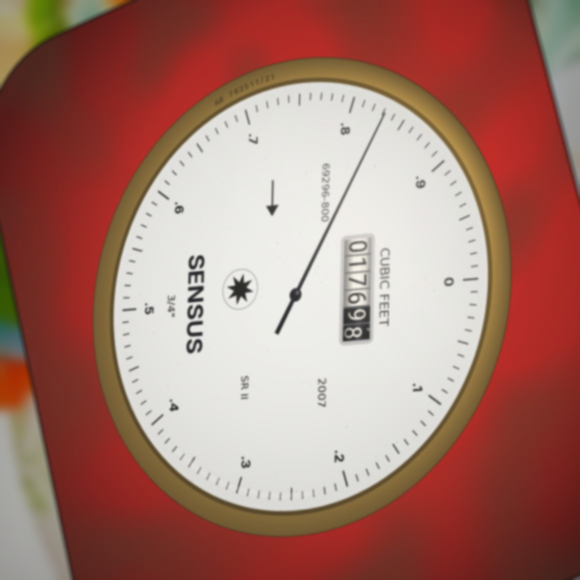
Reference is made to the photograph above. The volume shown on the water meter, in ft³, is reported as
17697.83 ft³
